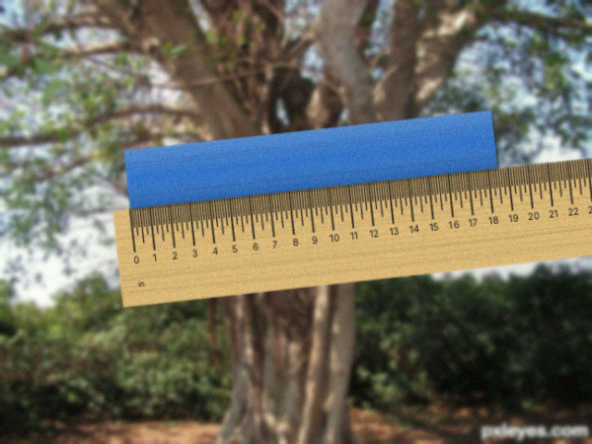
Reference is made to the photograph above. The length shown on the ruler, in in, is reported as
18.5 in
